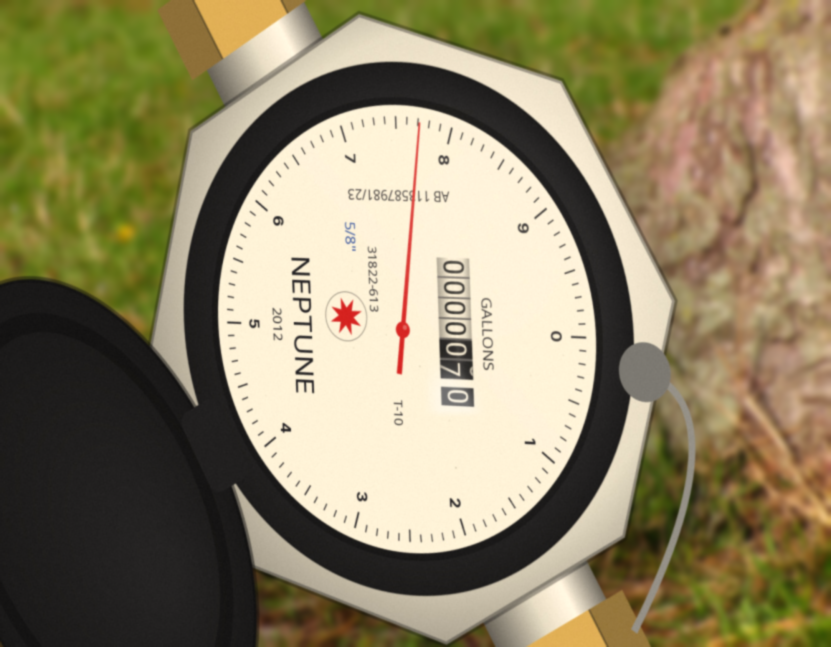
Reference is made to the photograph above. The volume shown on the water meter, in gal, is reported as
67.7 gal
